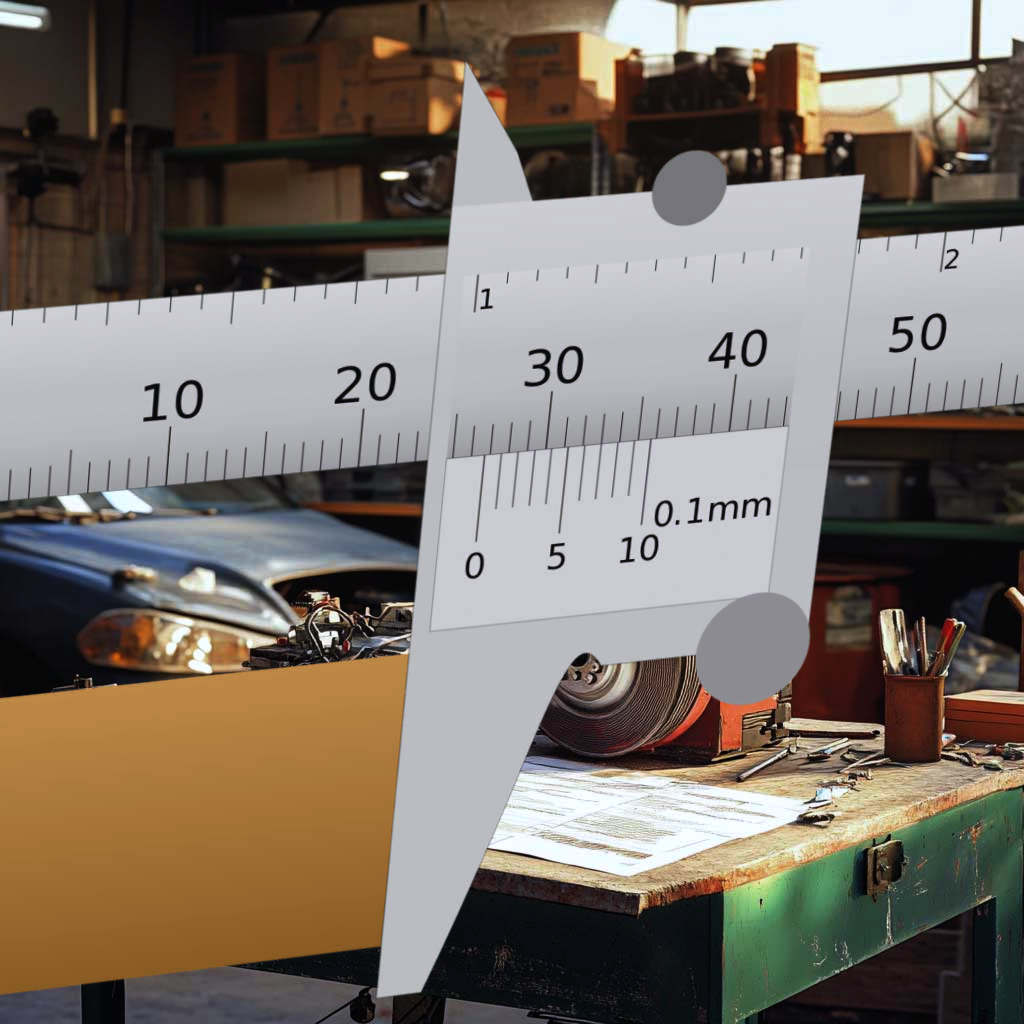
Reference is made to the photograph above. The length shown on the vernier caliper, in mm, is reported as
26.7 mm
